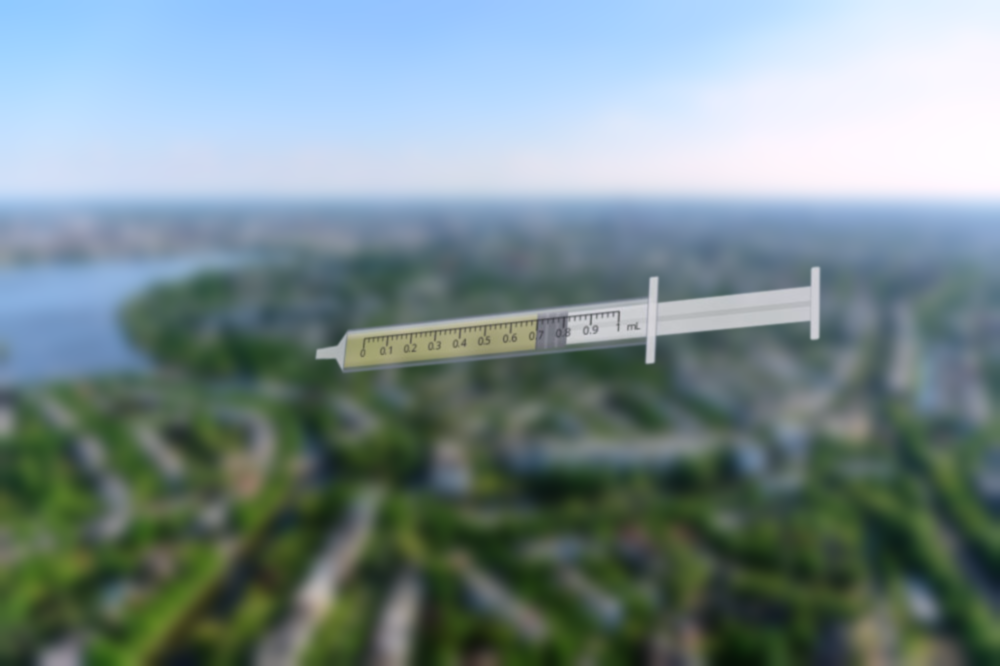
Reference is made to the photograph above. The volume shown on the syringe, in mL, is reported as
0.7 mL
